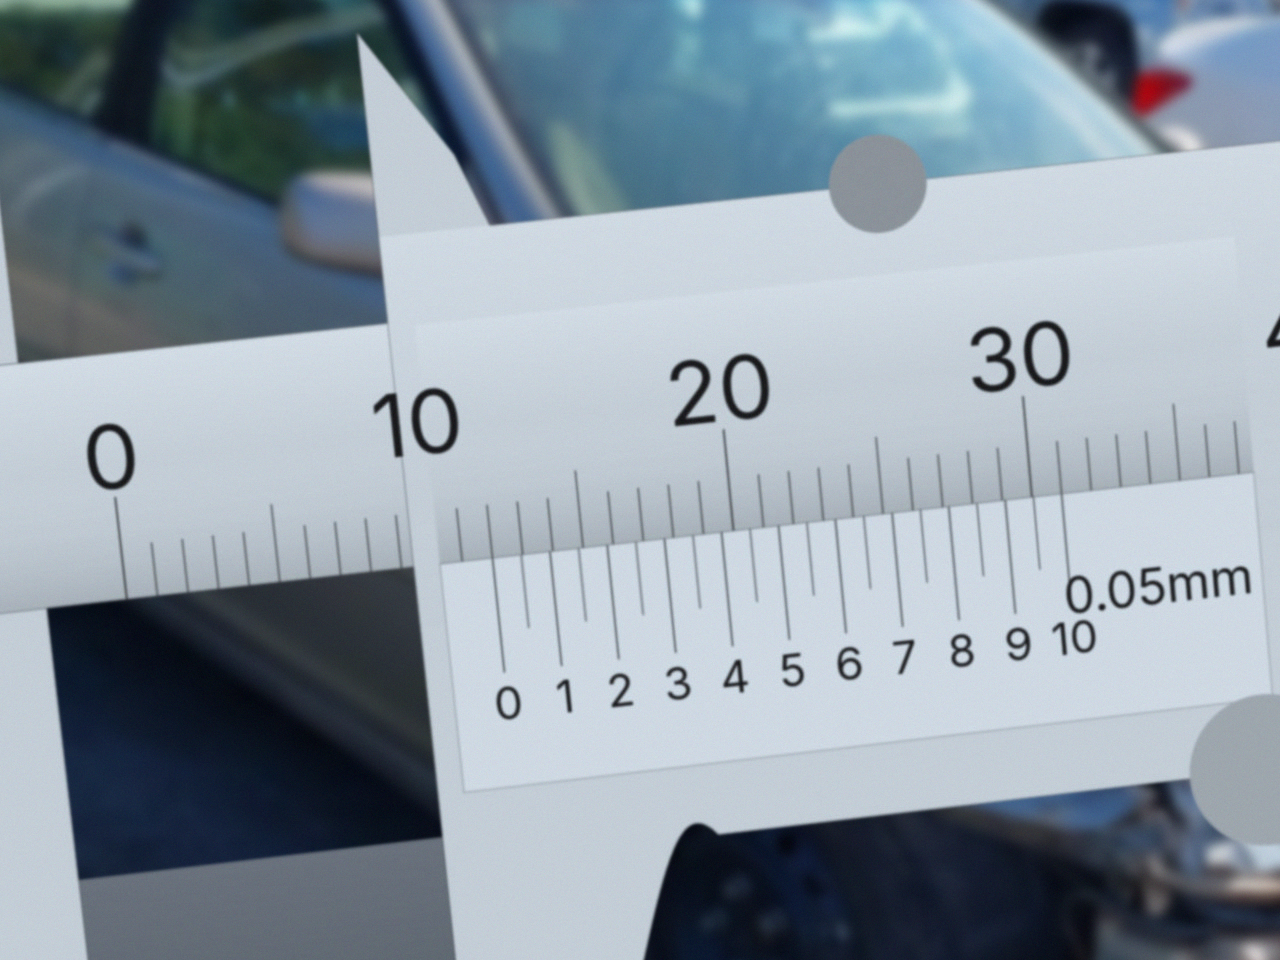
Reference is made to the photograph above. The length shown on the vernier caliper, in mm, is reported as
12.0 mm
